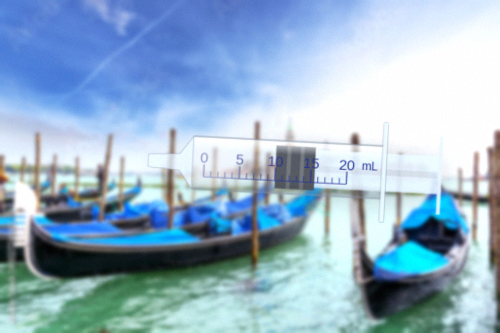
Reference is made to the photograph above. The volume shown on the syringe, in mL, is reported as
10 mL
